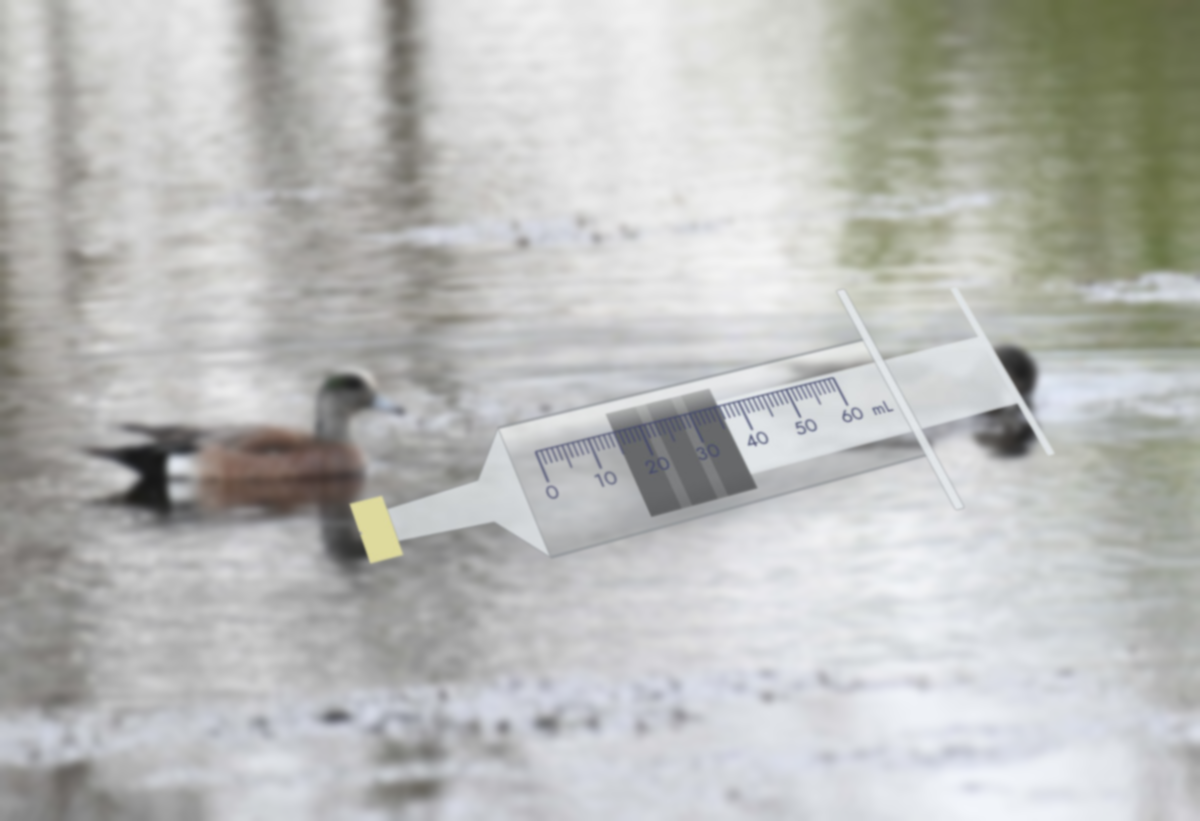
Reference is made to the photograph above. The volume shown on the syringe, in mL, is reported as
15 mL
